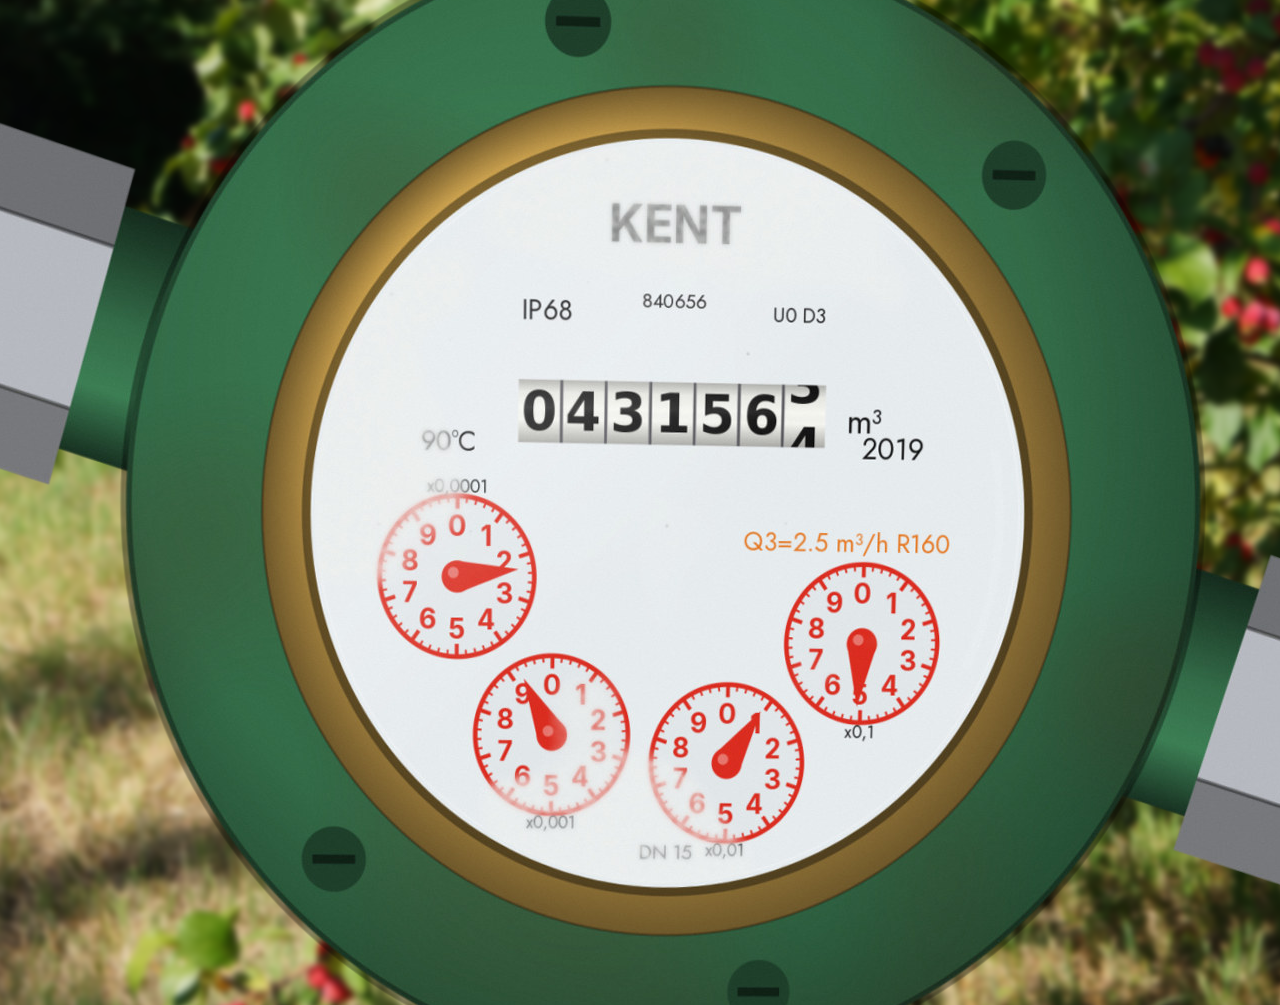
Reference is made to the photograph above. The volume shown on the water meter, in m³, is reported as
431563.5092 m³
